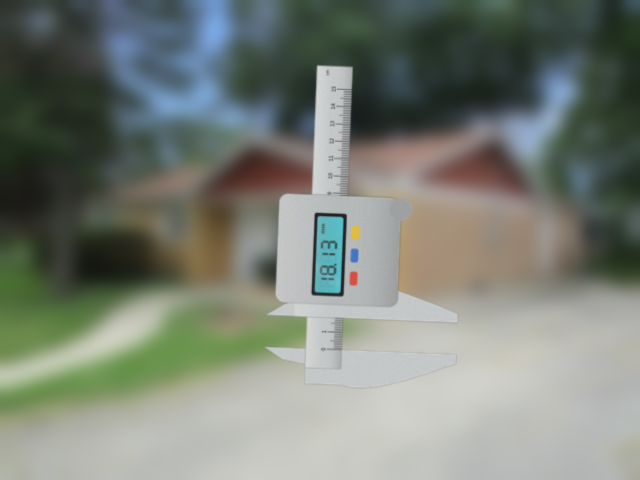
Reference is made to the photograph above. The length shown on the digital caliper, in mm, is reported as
18.13 mm
